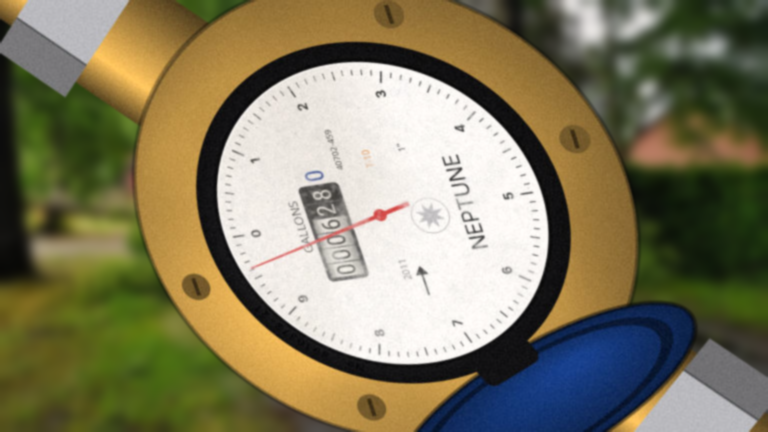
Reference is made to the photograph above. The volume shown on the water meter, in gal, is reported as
6279.6 gal
